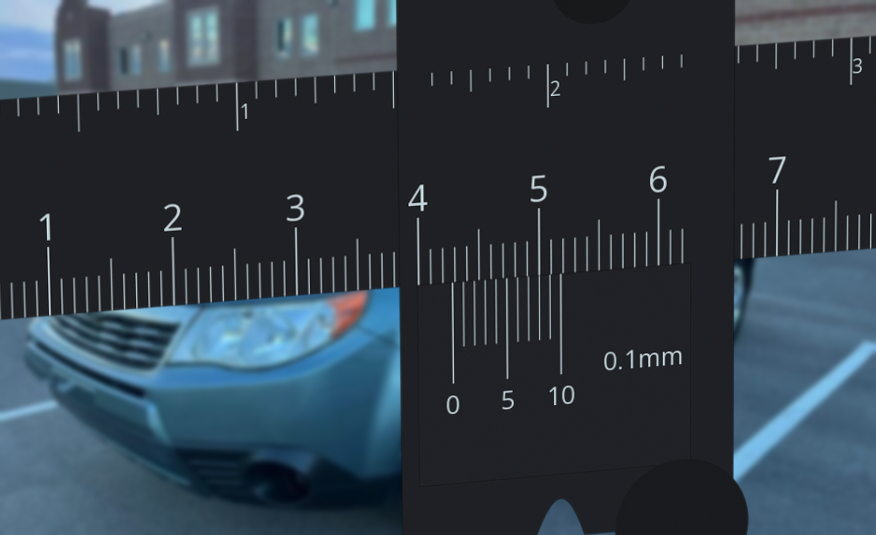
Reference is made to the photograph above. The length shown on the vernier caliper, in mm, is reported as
42.8 mm
